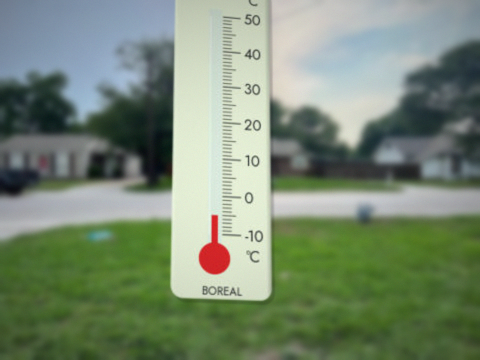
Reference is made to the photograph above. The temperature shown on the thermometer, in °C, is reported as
-5 °C
